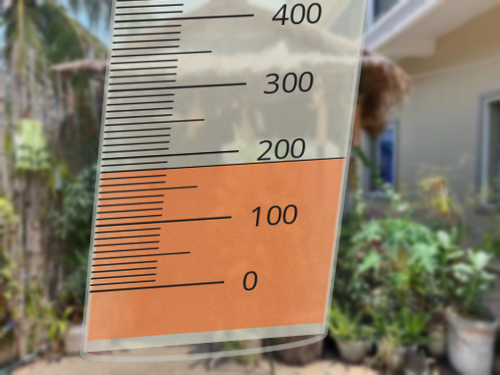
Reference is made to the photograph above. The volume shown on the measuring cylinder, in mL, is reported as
180 mL
